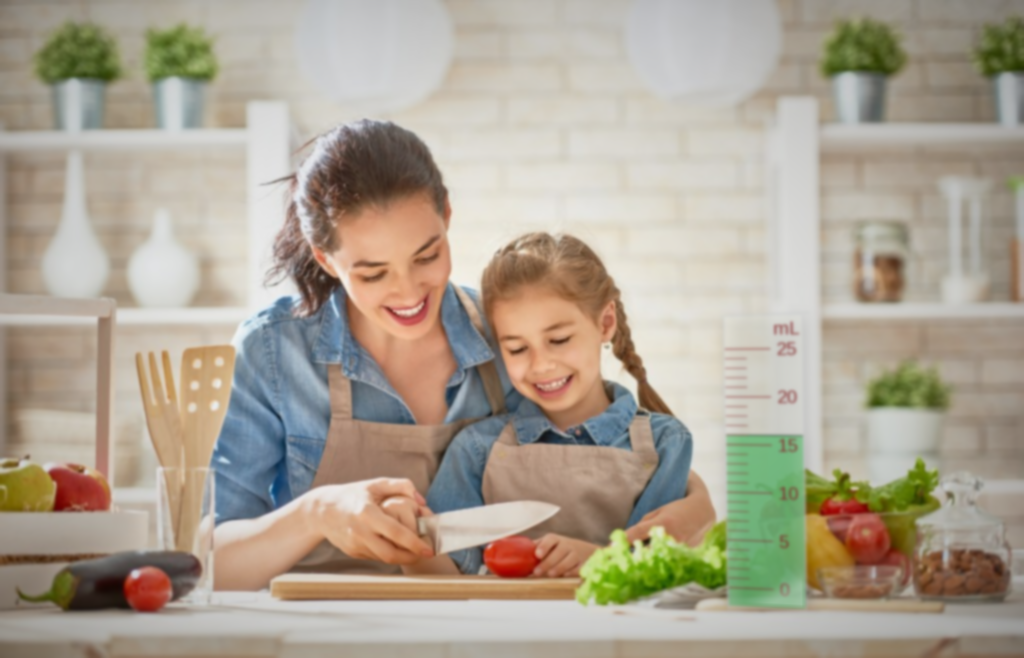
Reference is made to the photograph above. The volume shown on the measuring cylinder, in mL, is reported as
16 mL
